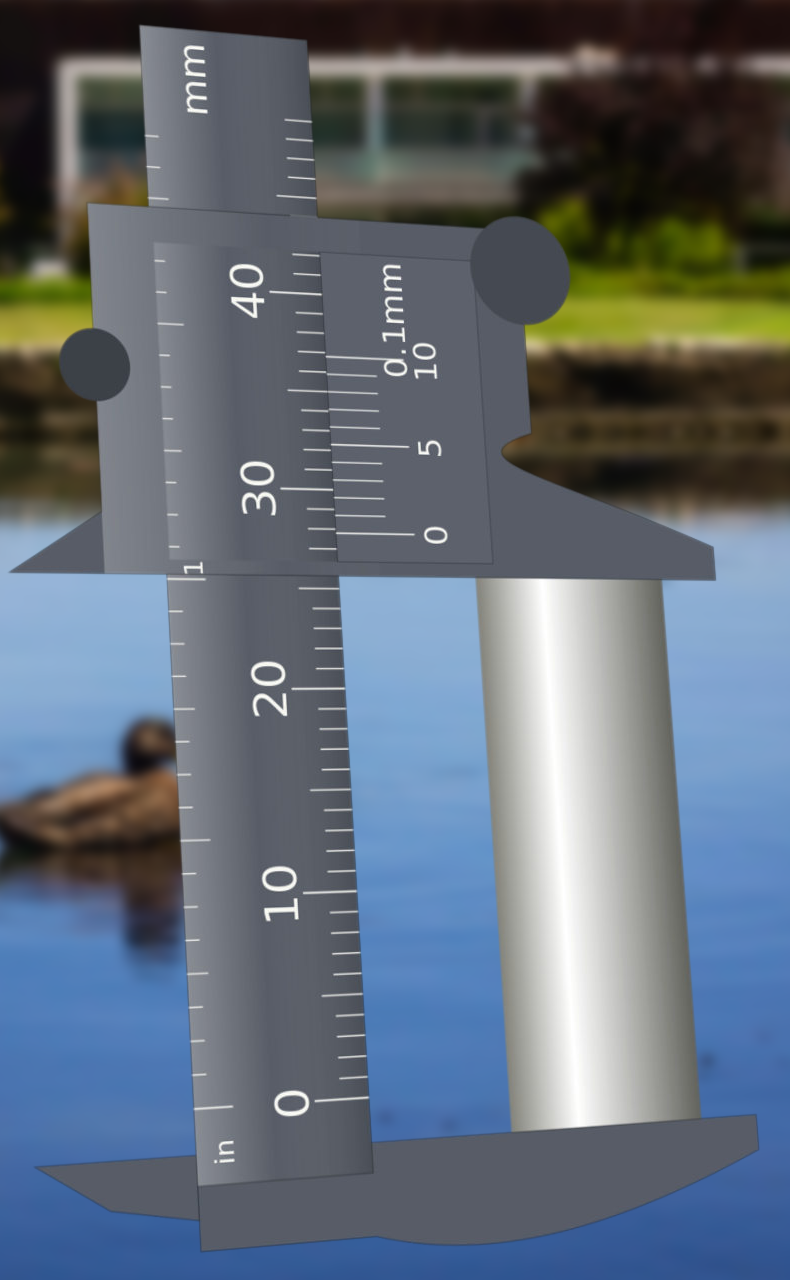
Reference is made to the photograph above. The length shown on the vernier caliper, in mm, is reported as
27.8 mm
